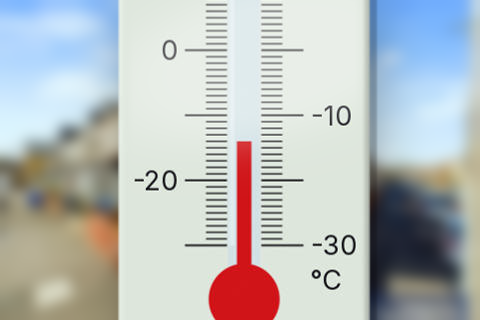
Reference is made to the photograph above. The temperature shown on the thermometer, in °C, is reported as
-14 °C
